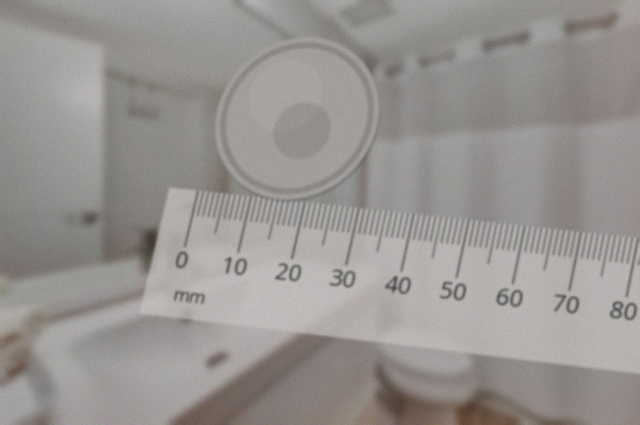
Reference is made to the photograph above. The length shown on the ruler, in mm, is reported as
30 mm
